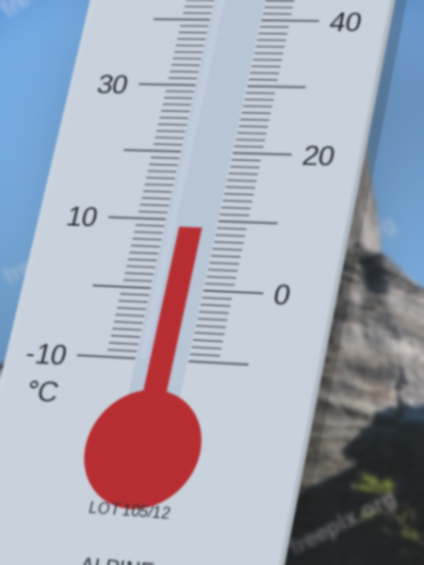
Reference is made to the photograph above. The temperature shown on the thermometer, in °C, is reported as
9 °C
